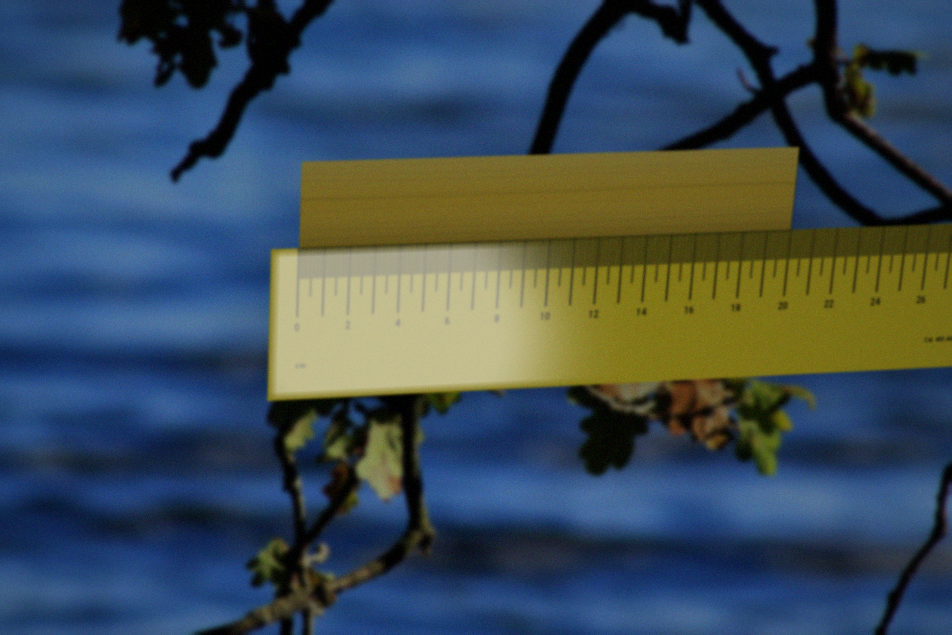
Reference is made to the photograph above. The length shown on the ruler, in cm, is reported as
20 cm
